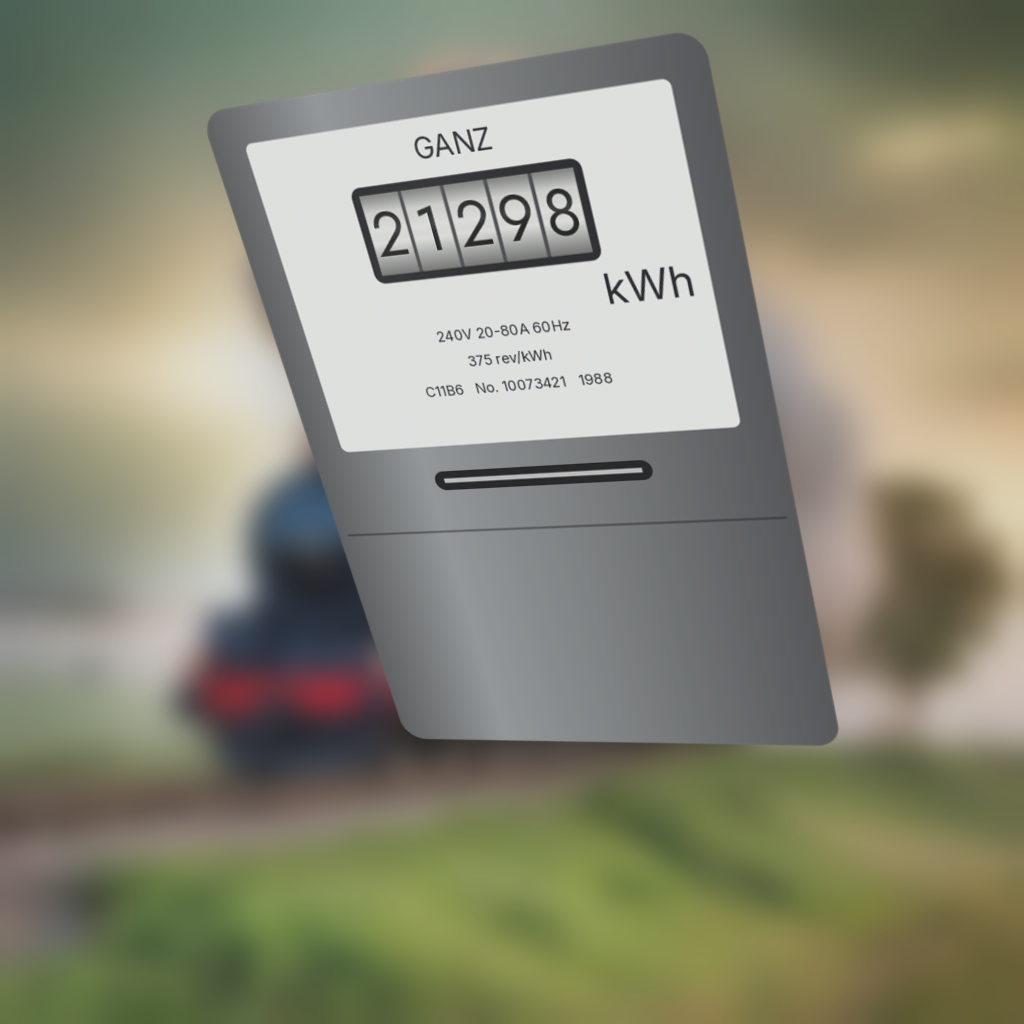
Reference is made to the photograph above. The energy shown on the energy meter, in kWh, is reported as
21298 kWh
